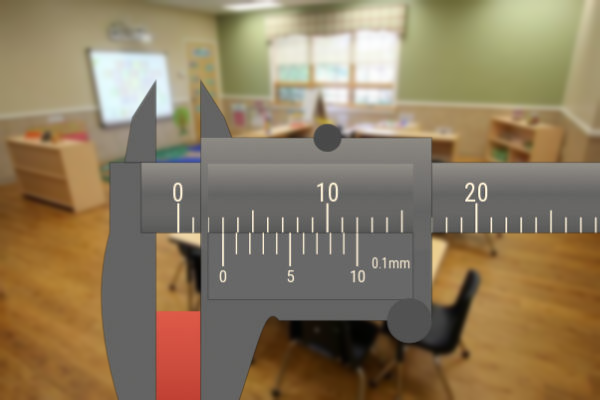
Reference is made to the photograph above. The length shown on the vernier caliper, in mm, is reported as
3.0 mm
